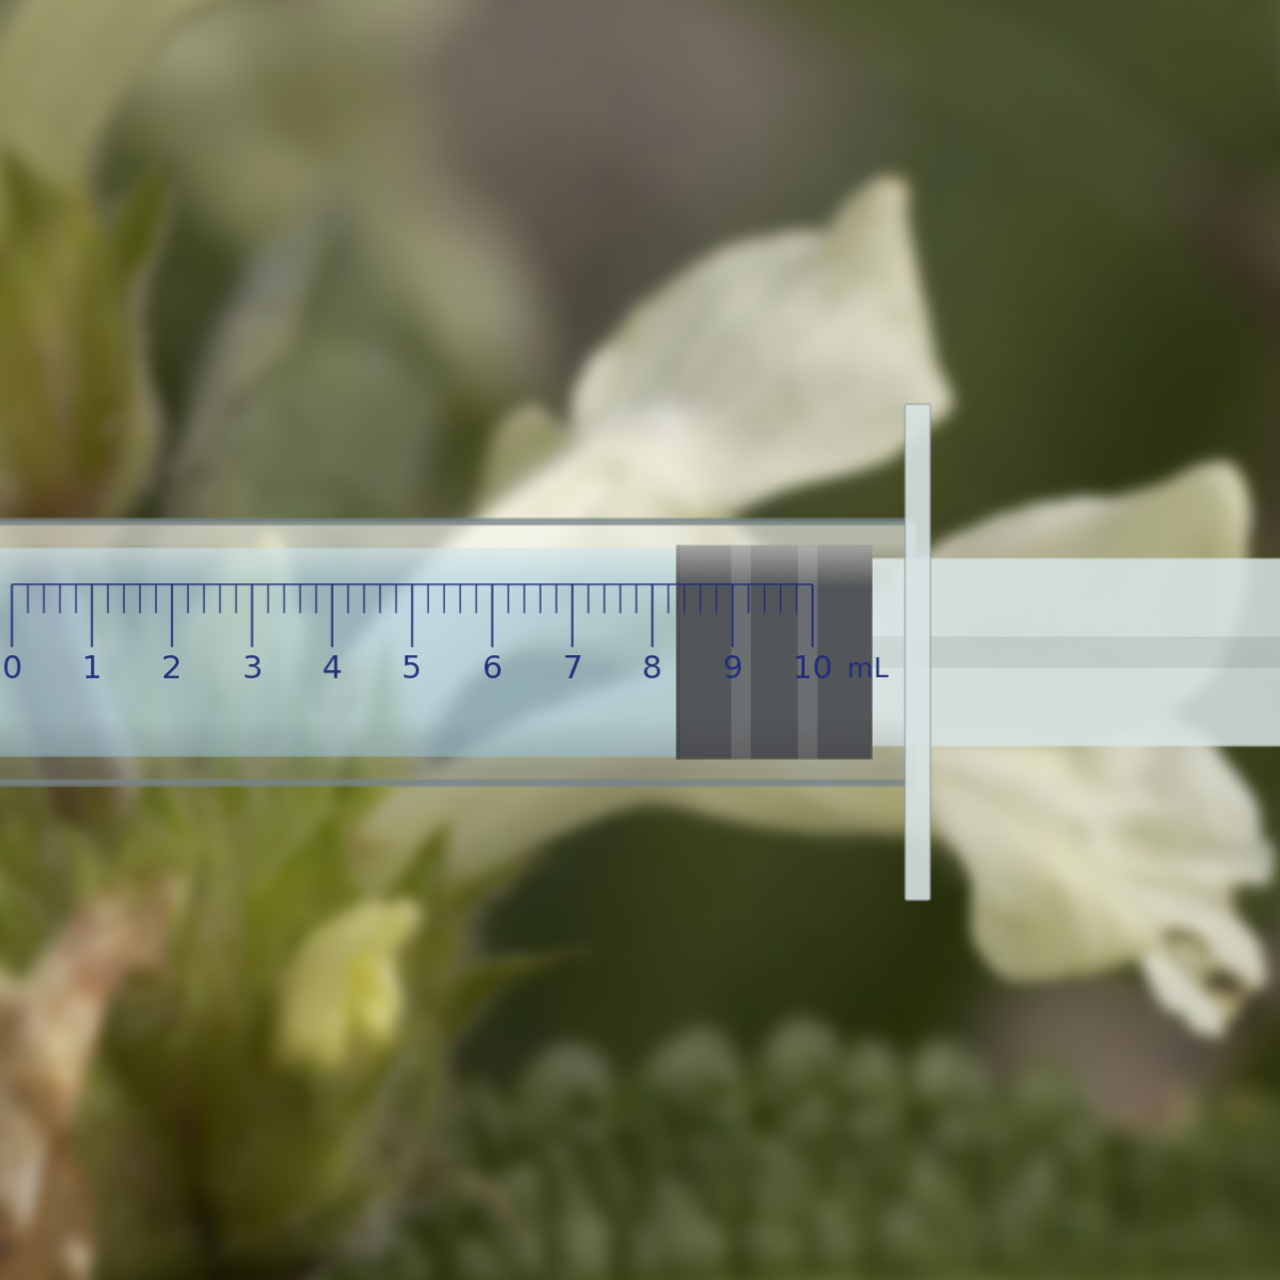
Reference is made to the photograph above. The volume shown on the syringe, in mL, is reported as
8.3 mL
